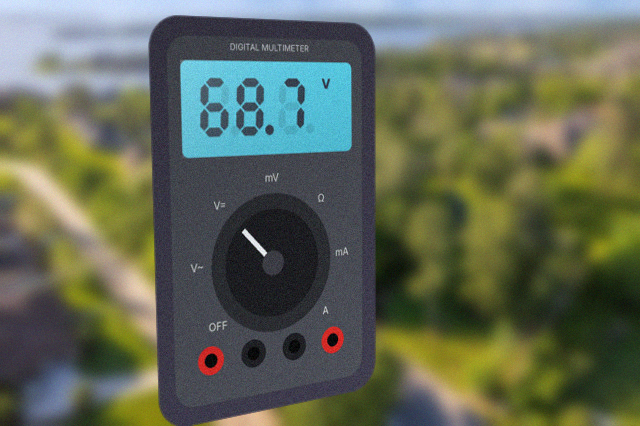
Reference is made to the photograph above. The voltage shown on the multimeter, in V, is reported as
68.7 V
